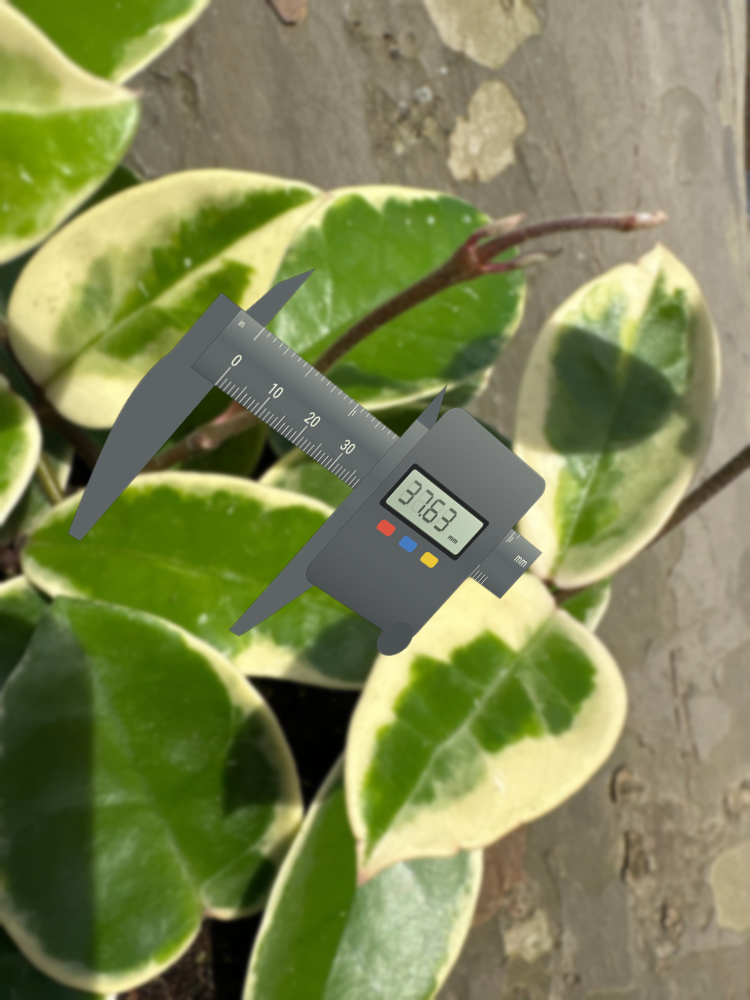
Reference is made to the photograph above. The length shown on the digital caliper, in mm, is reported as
37.63 mm
